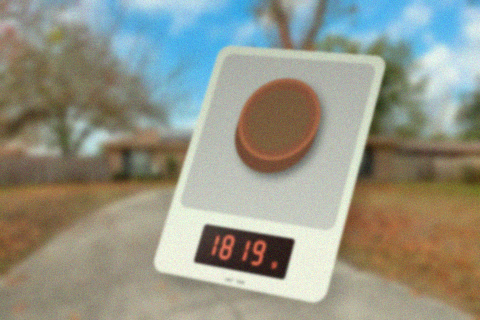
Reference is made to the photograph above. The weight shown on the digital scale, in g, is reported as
1819 g
